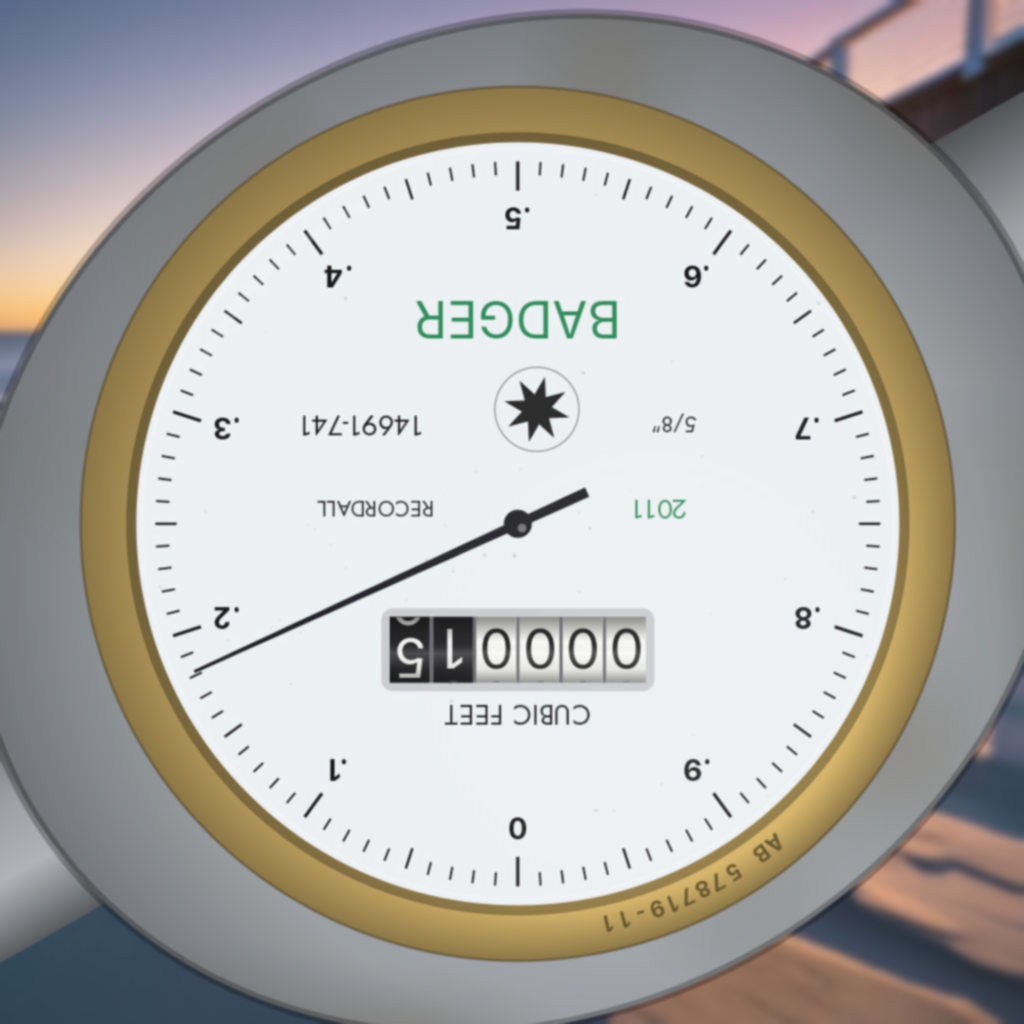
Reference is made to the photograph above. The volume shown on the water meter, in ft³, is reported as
15.18 ft³
